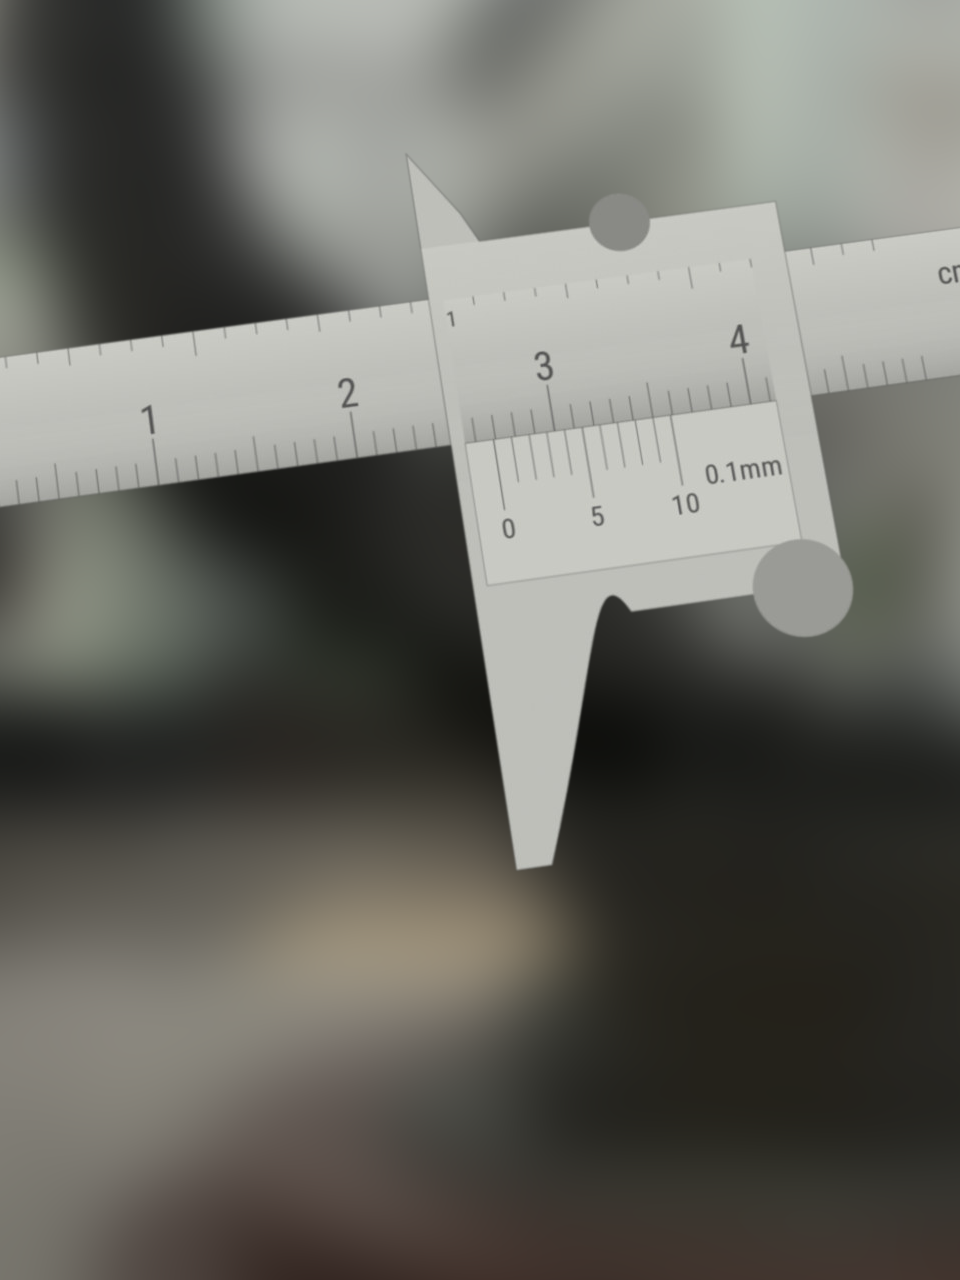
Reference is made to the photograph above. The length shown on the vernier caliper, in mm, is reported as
26.9 mm
